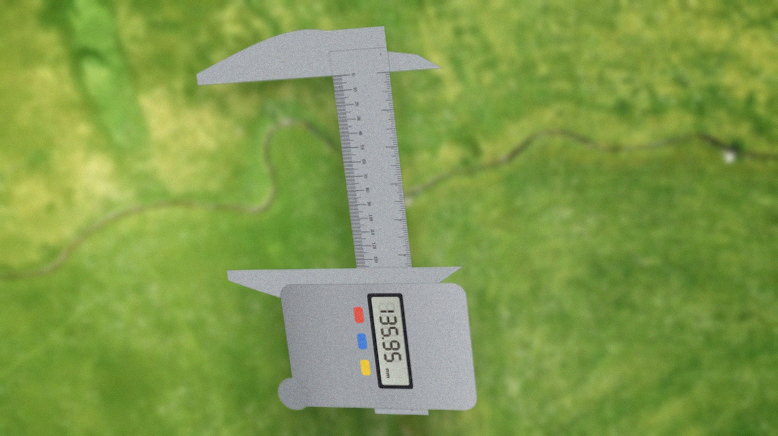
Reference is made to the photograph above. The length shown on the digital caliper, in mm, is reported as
135.95 mm
